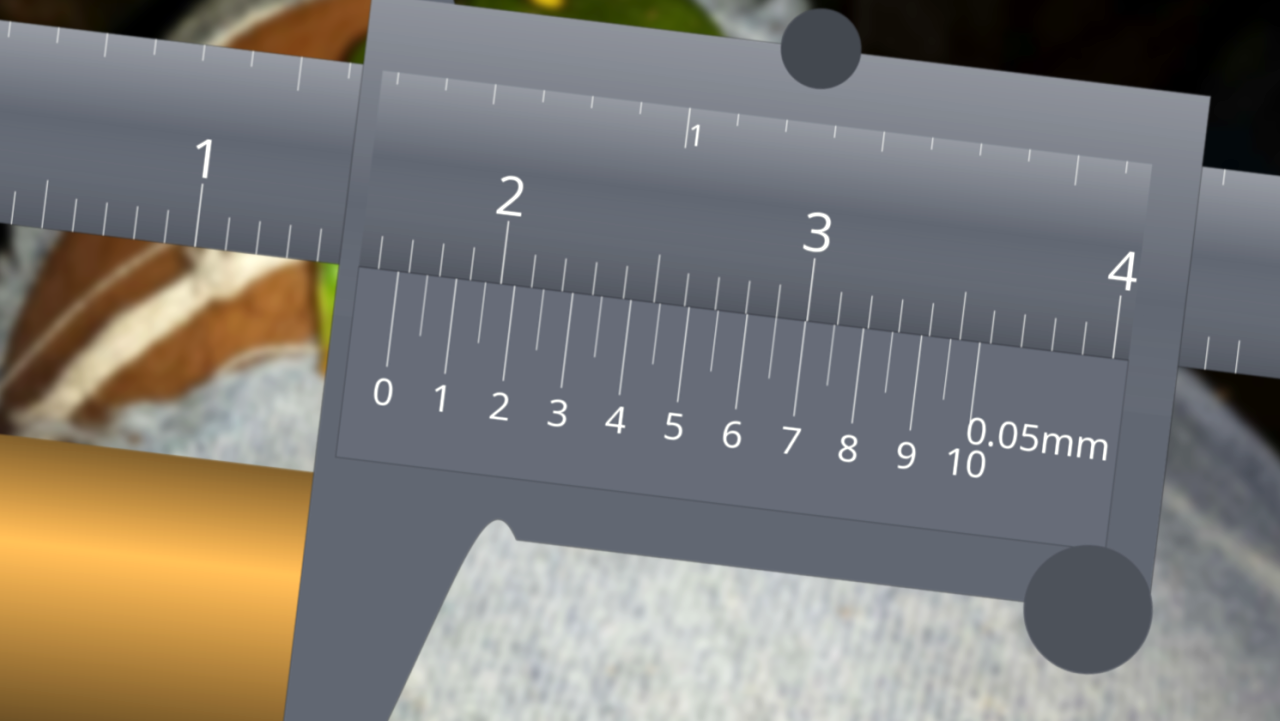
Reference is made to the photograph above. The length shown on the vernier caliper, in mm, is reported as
16.65 mm
